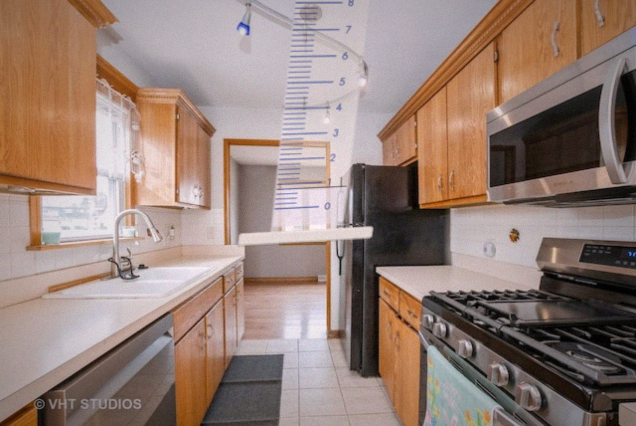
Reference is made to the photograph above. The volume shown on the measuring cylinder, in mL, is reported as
0.8 mL
